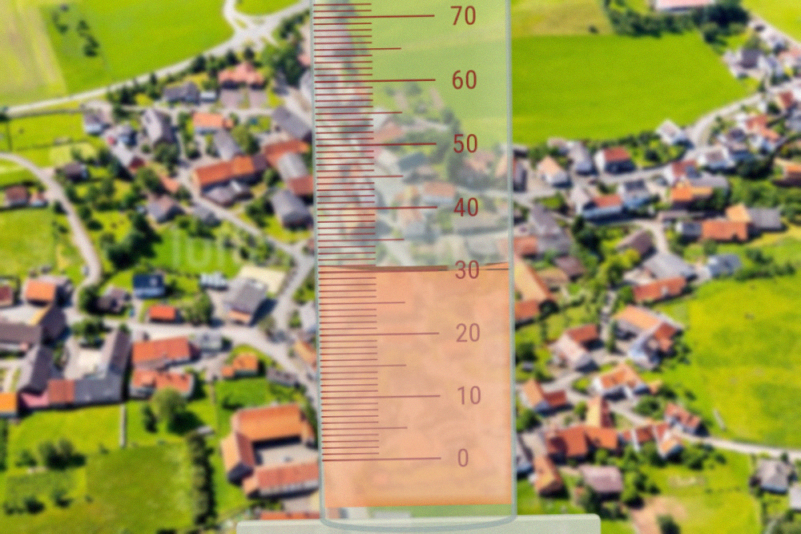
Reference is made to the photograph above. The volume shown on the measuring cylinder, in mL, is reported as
30 mL
